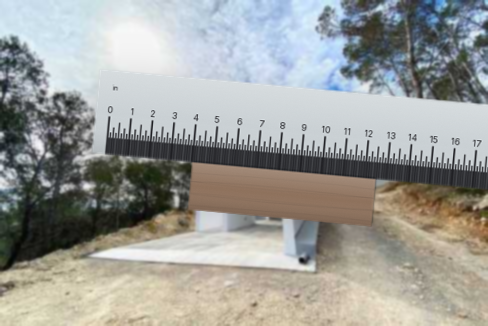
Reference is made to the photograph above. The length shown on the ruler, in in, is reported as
8.5 in
